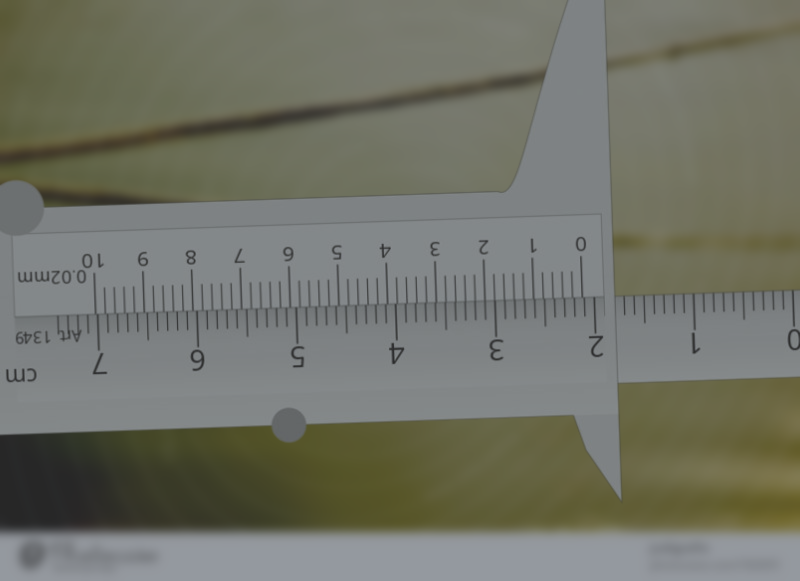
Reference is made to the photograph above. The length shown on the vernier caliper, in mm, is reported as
21.2 mm
